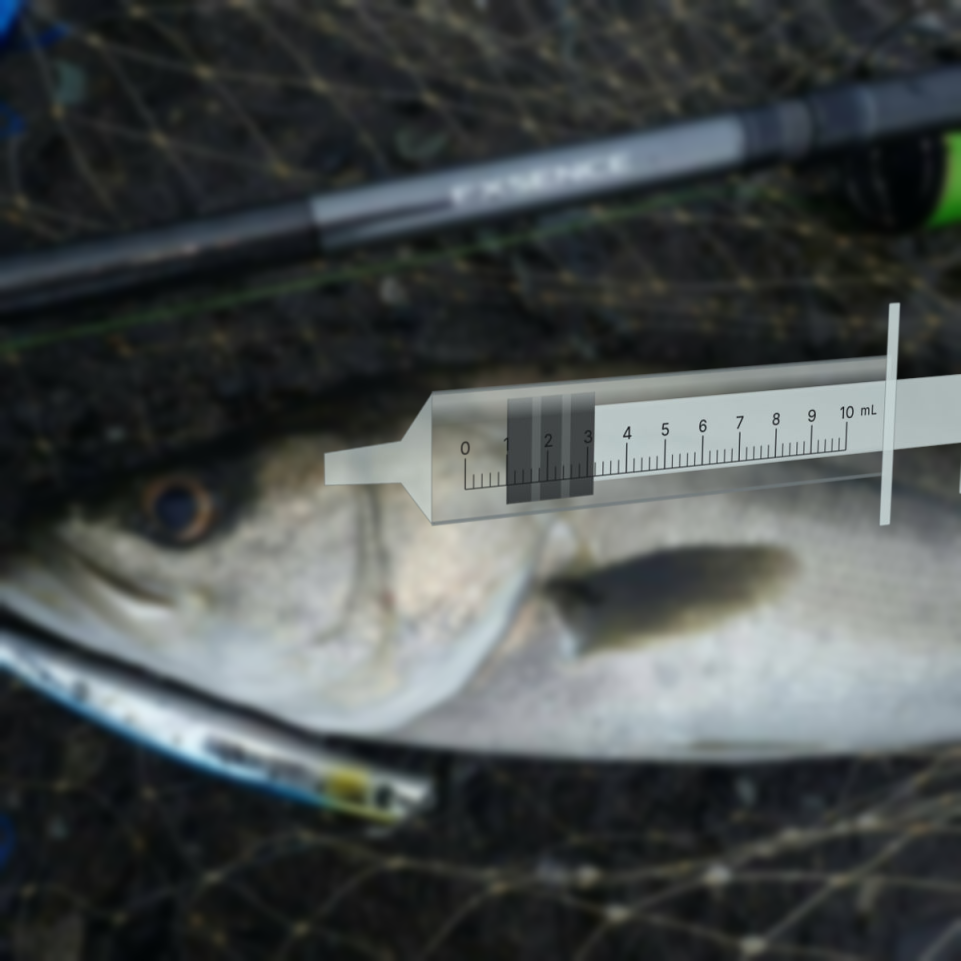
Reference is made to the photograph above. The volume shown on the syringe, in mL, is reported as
1 mL
